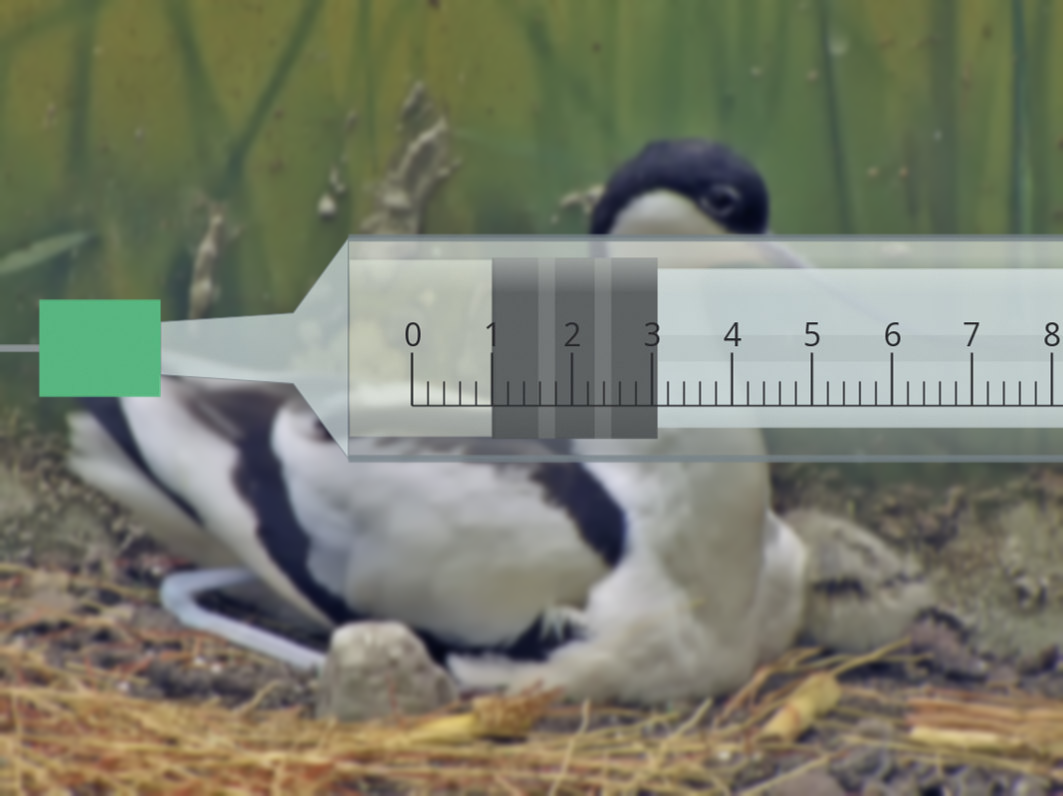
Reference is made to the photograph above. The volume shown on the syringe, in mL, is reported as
1 mL
